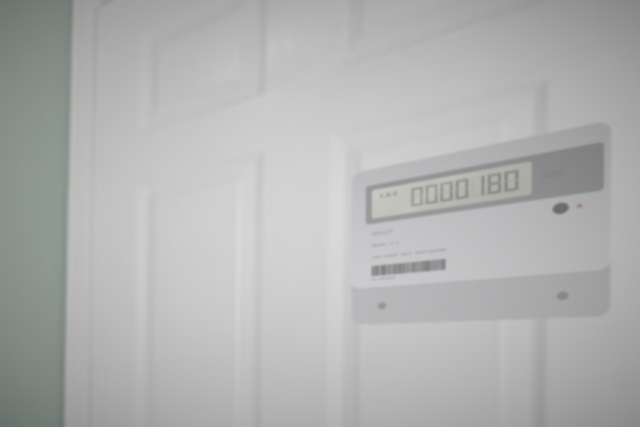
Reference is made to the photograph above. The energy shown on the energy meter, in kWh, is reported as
180 kWh
